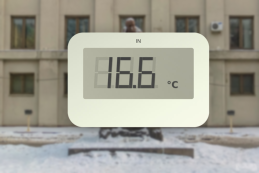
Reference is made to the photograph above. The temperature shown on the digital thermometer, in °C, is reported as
16.6 °C
